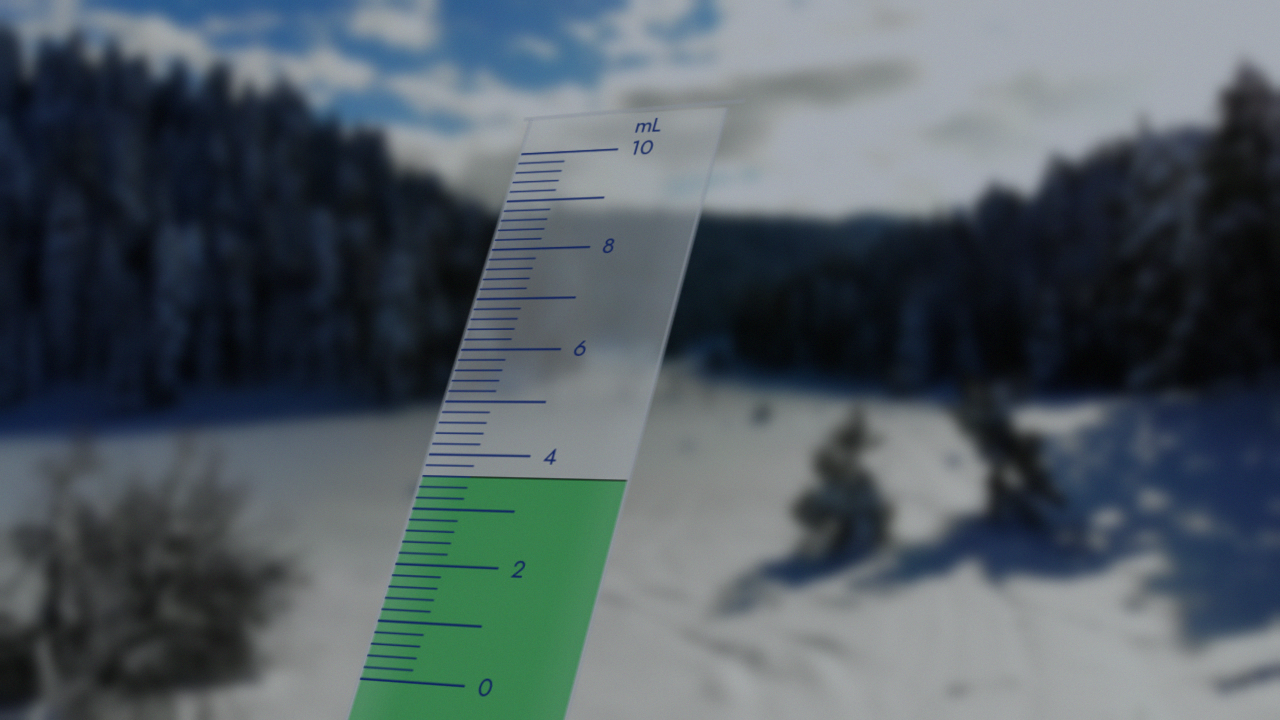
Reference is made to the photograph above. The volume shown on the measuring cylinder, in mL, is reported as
3.6 mL
